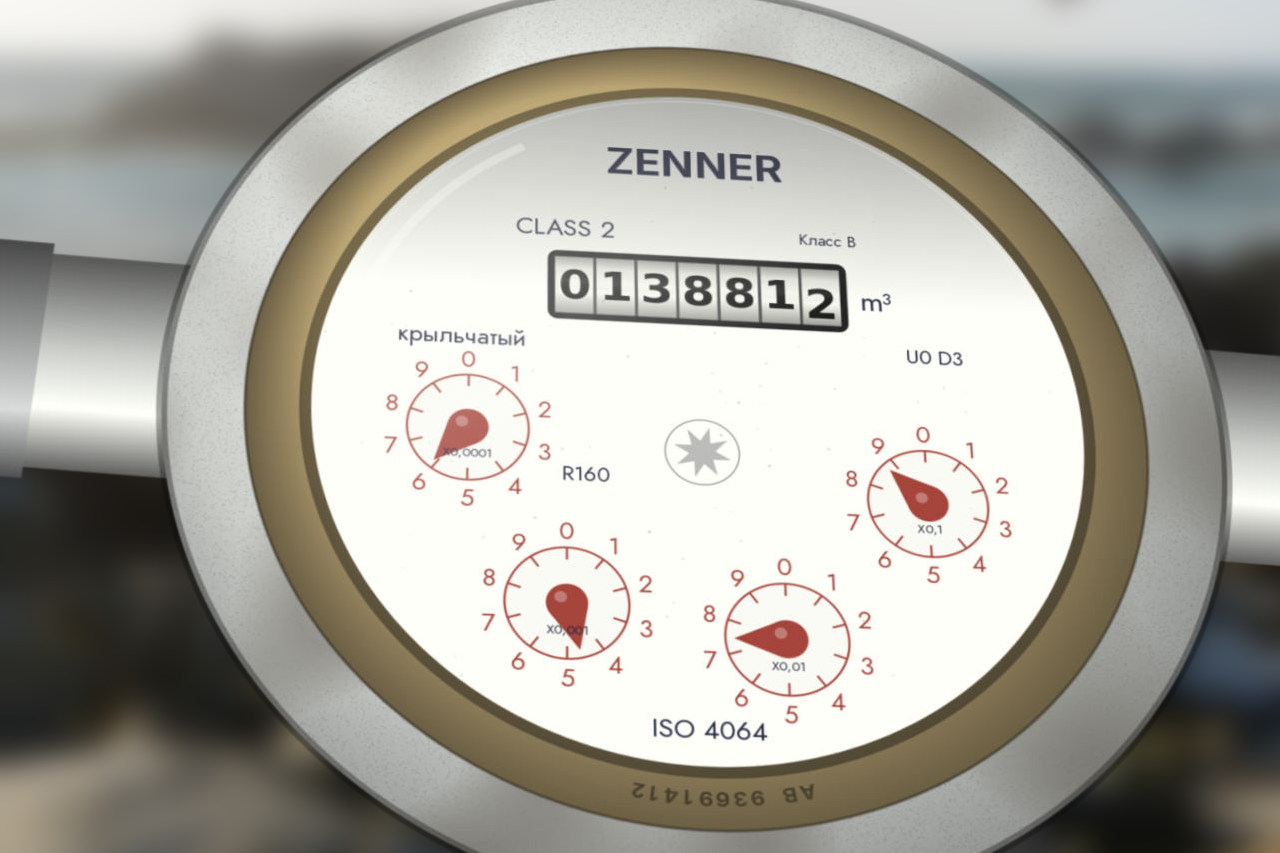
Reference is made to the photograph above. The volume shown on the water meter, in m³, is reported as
138811.8746 m³
